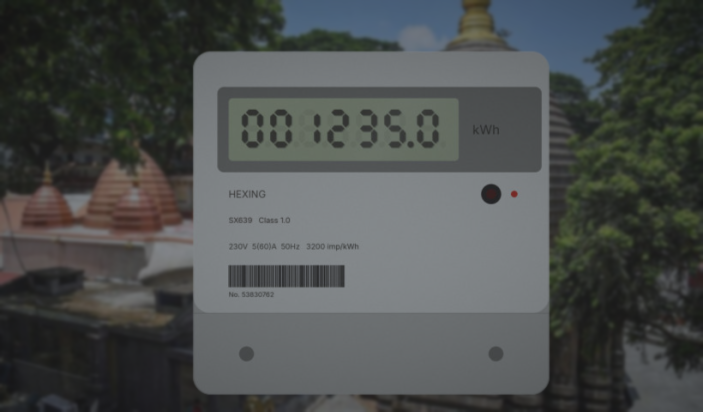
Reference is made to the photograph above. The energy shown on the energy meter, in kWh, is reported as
1235.0 kWh
